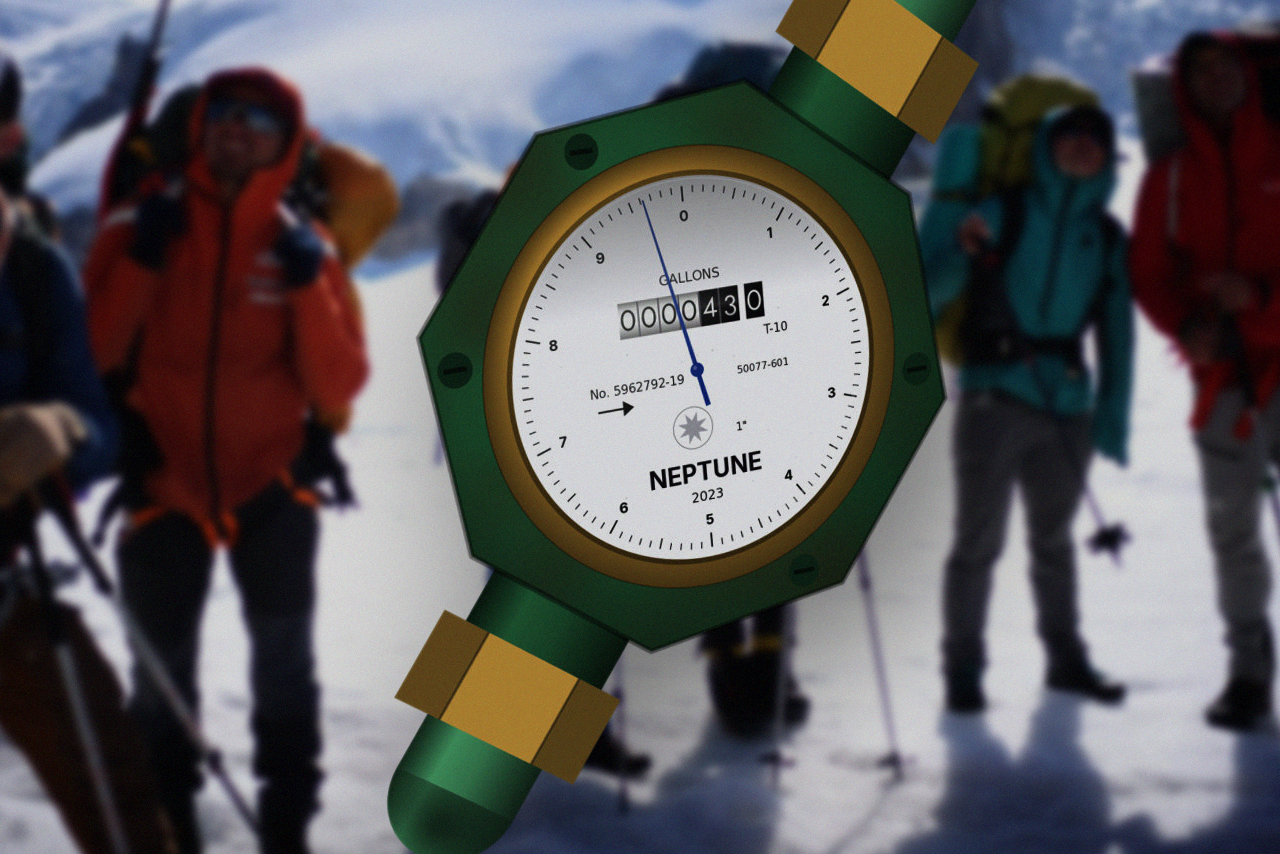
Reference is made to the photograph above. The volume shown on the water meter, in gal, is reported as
429.6 gal
